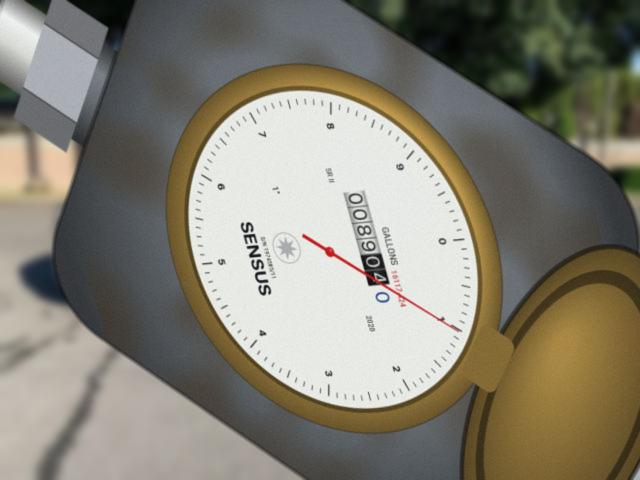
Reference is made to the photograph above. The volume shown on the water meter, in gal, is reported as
89041.0 gal
